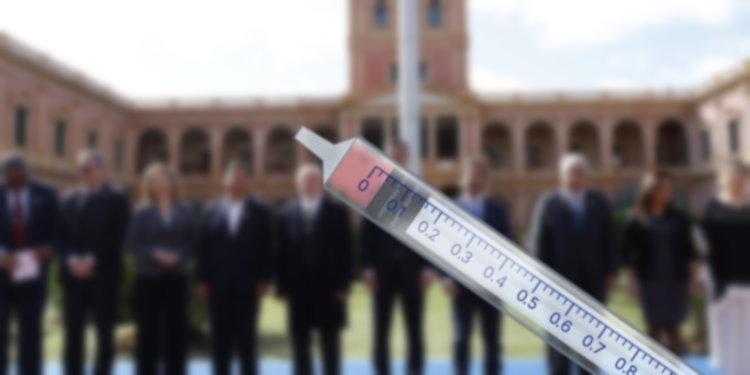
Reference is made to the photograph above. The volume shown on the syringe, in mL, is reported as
0.04 mL
